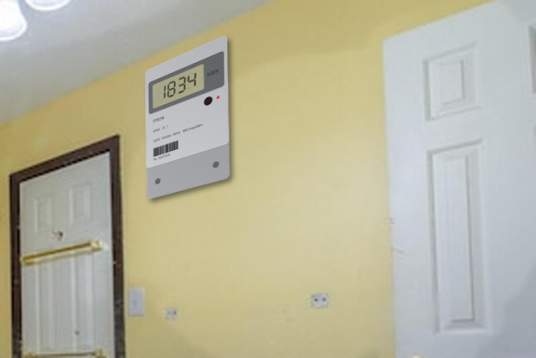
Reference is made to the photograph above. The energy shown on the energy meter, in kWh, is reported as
1834 kWh
